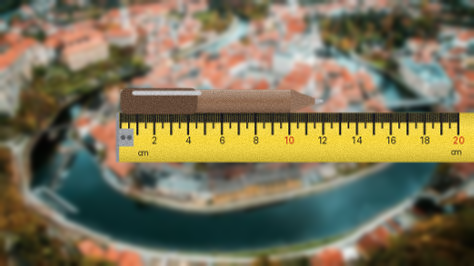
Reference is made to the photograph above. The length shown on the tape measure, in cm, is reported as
12 cm
